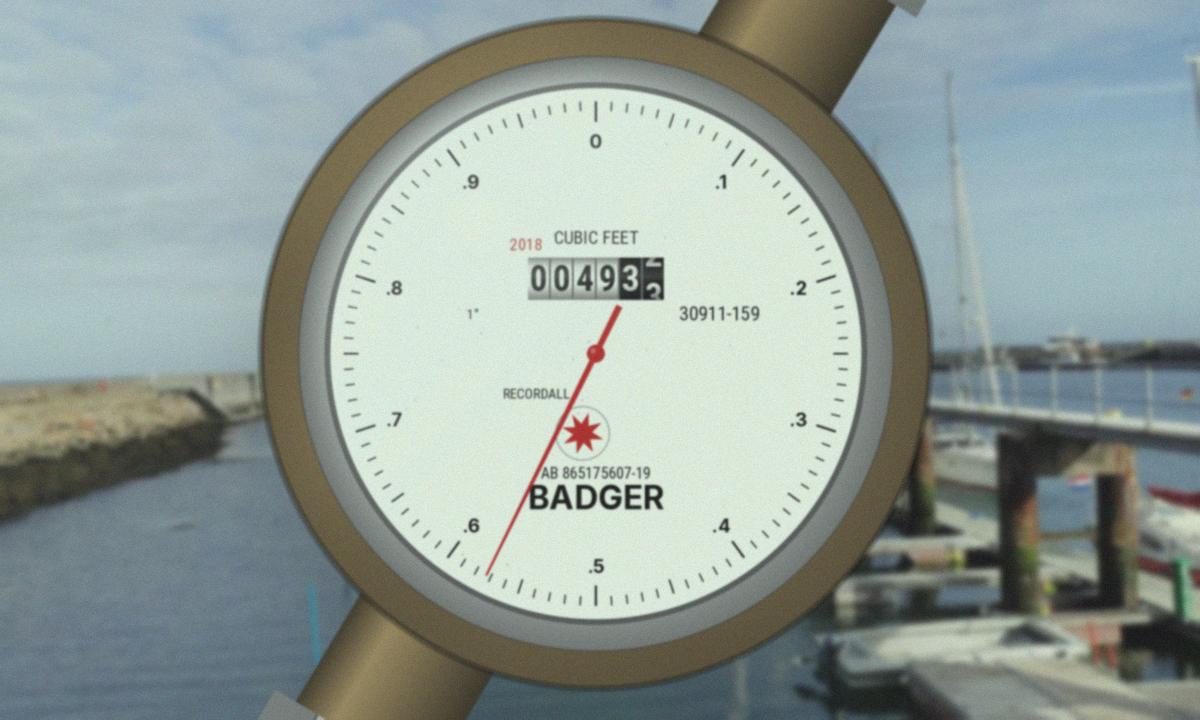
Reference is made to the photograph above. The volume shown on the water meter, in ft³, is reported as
4932.57 ft³
